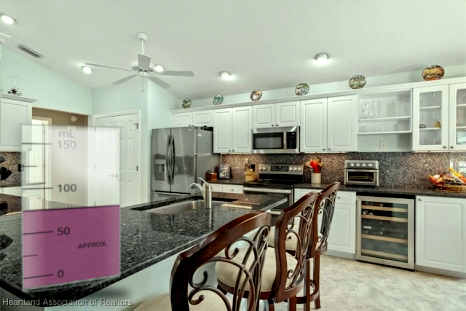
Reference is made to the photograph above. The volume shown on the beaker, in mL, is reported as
75 mL
